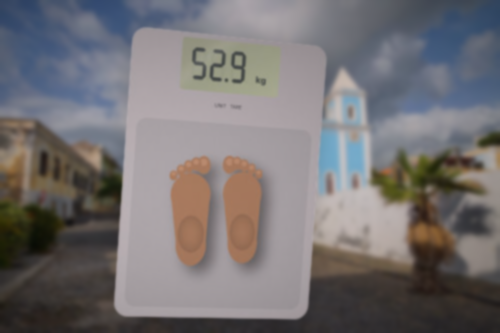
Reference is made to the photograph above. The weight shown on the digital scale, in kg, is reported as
52.9 kg
